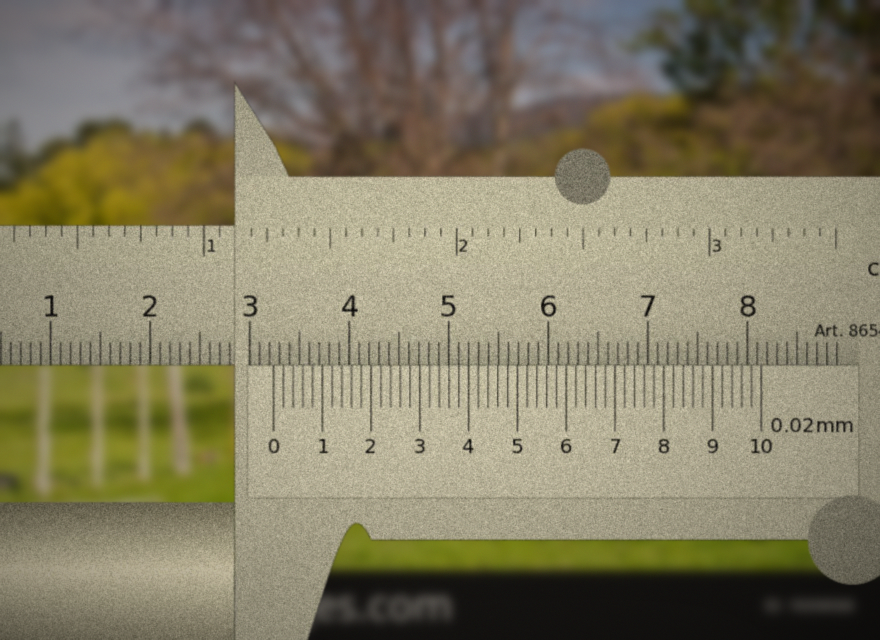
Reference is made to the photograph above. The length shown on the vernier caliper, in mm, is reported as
32.4 mm
